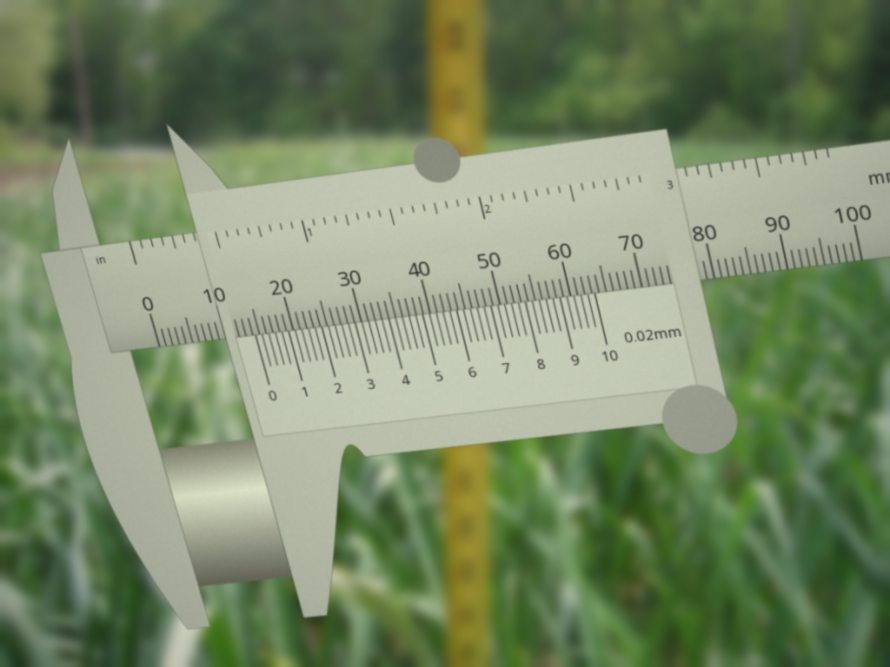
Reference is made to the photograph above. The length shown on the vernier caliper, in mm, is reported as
14.4 mm
